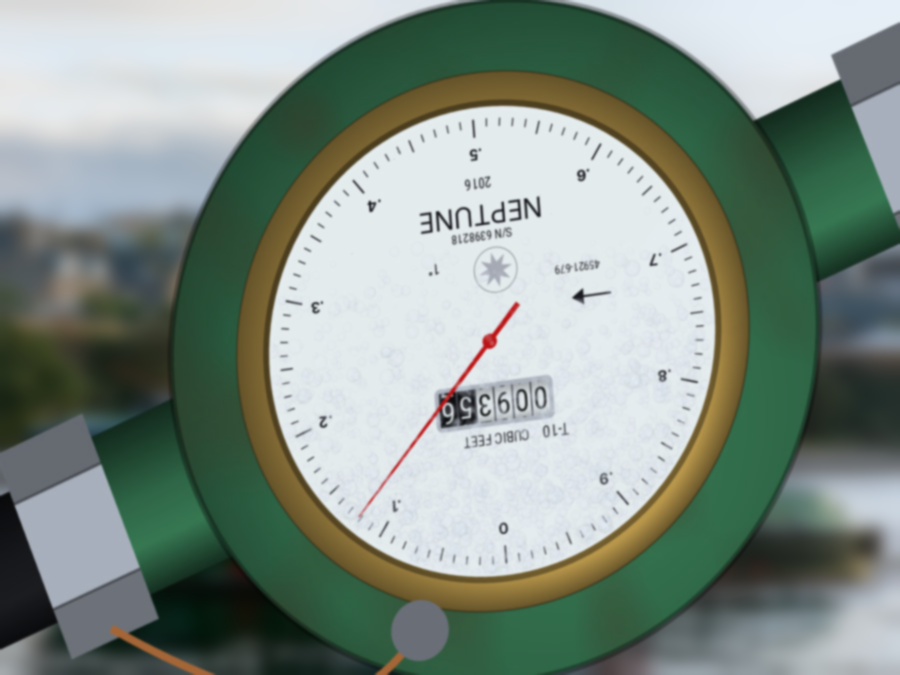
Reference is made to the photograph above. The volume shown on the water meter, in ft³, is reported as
9356.12 ft³
